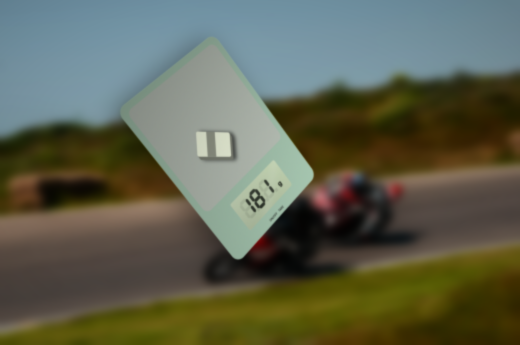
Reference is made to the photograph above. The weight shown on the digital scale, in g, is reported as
181 g
